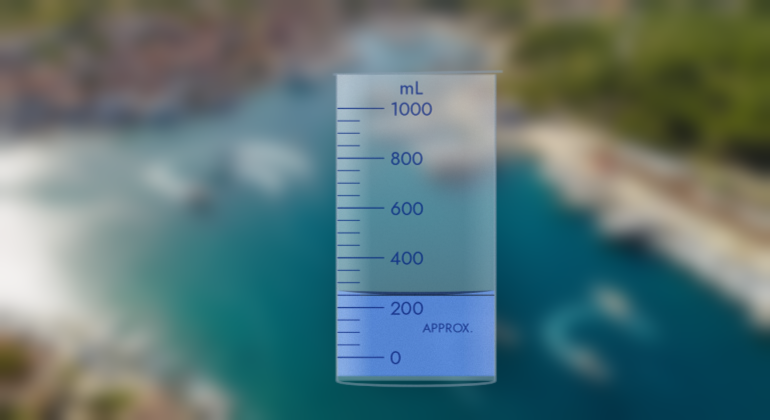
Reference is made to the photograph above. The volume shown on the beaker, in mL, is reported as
250 mL
